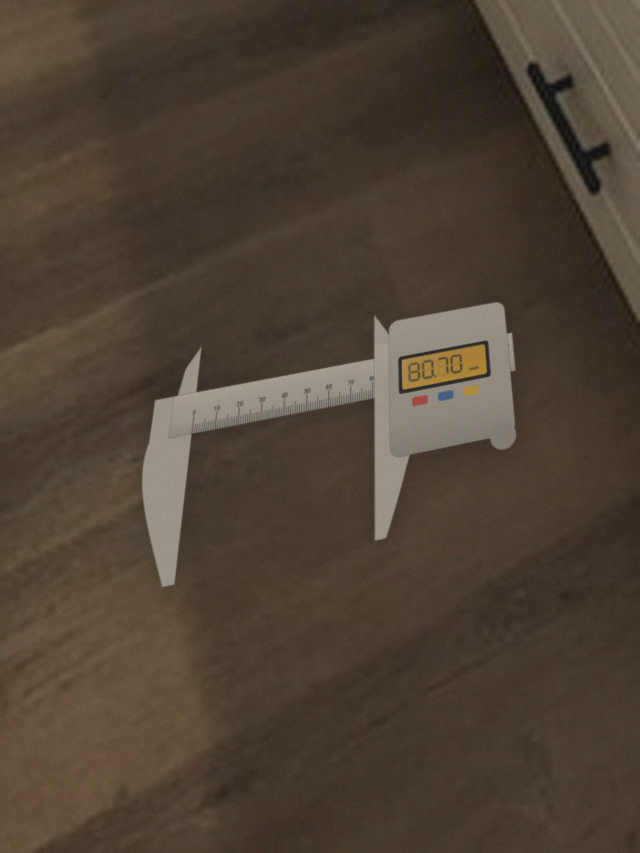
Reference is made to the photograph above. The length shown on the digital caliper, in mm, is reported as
80.70 mm
